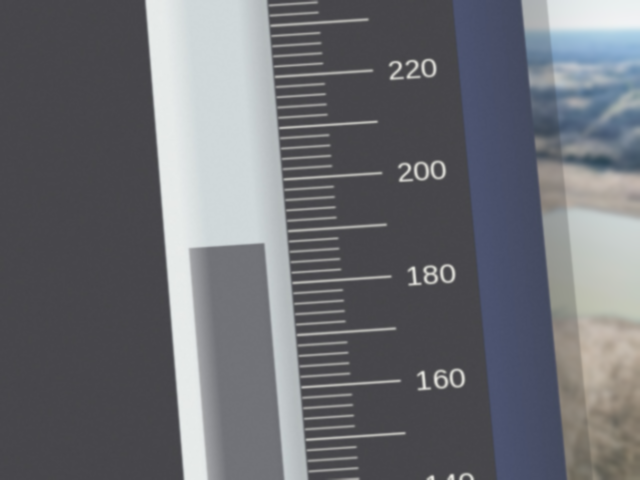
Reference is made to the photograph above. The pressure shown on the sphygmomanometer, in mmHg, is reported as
188 mmHg
